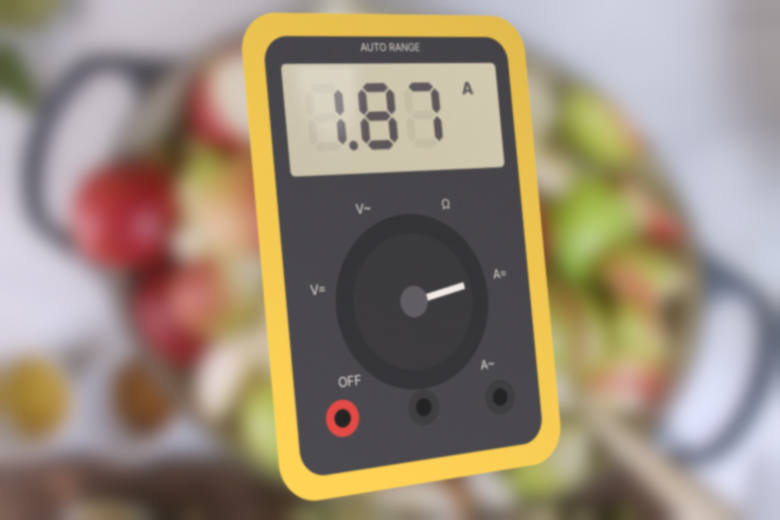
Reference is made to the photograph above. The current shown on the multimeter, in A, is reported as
1.87 A
